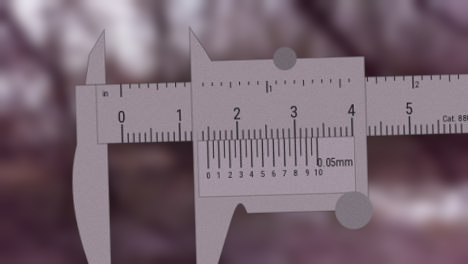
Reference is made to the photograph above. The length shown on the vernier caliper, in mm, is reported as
14.8 mm
